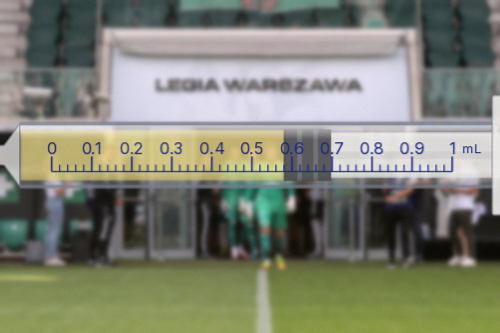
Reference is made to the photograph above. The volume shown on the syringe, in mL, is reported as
0.58 mL
